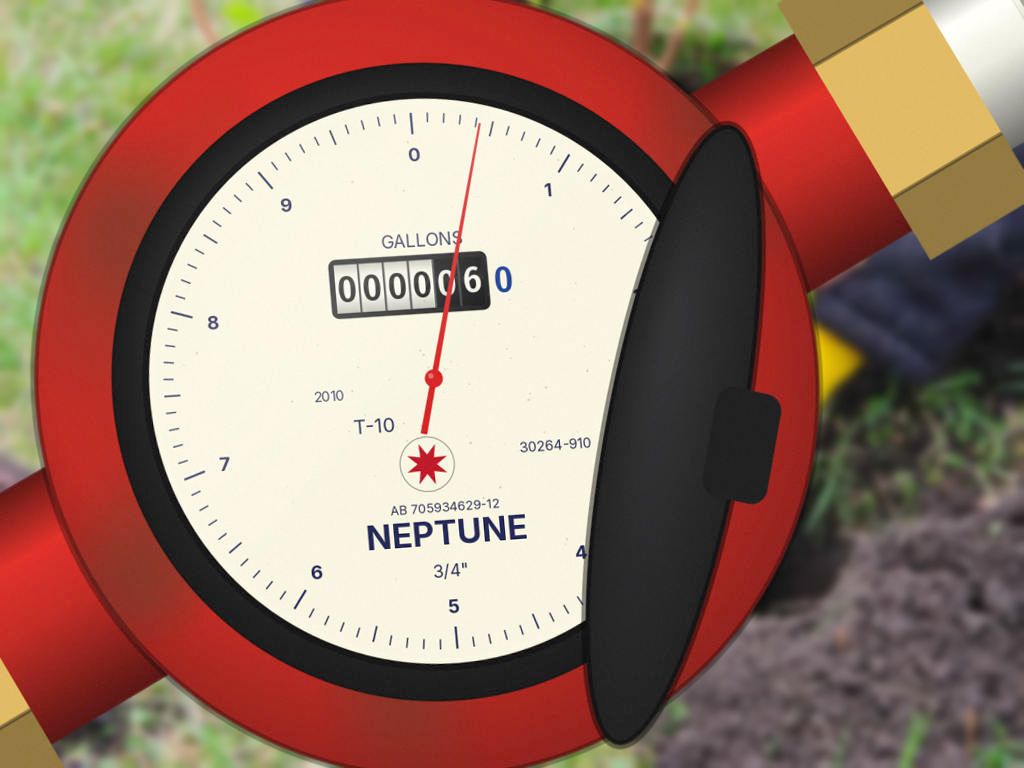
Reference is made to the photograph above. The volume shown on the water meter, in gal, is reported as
60.4 gal
